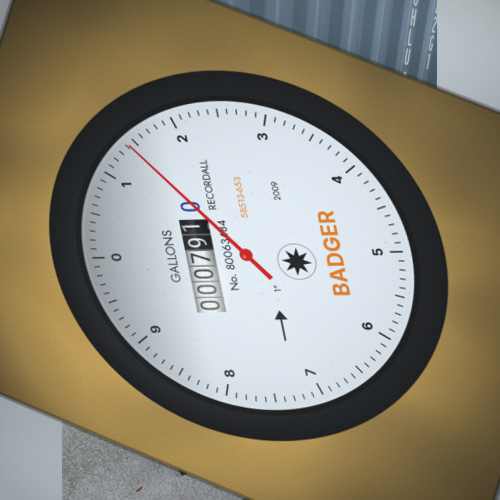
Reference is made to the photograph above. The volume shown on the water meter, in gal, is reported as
7911.4 gal
